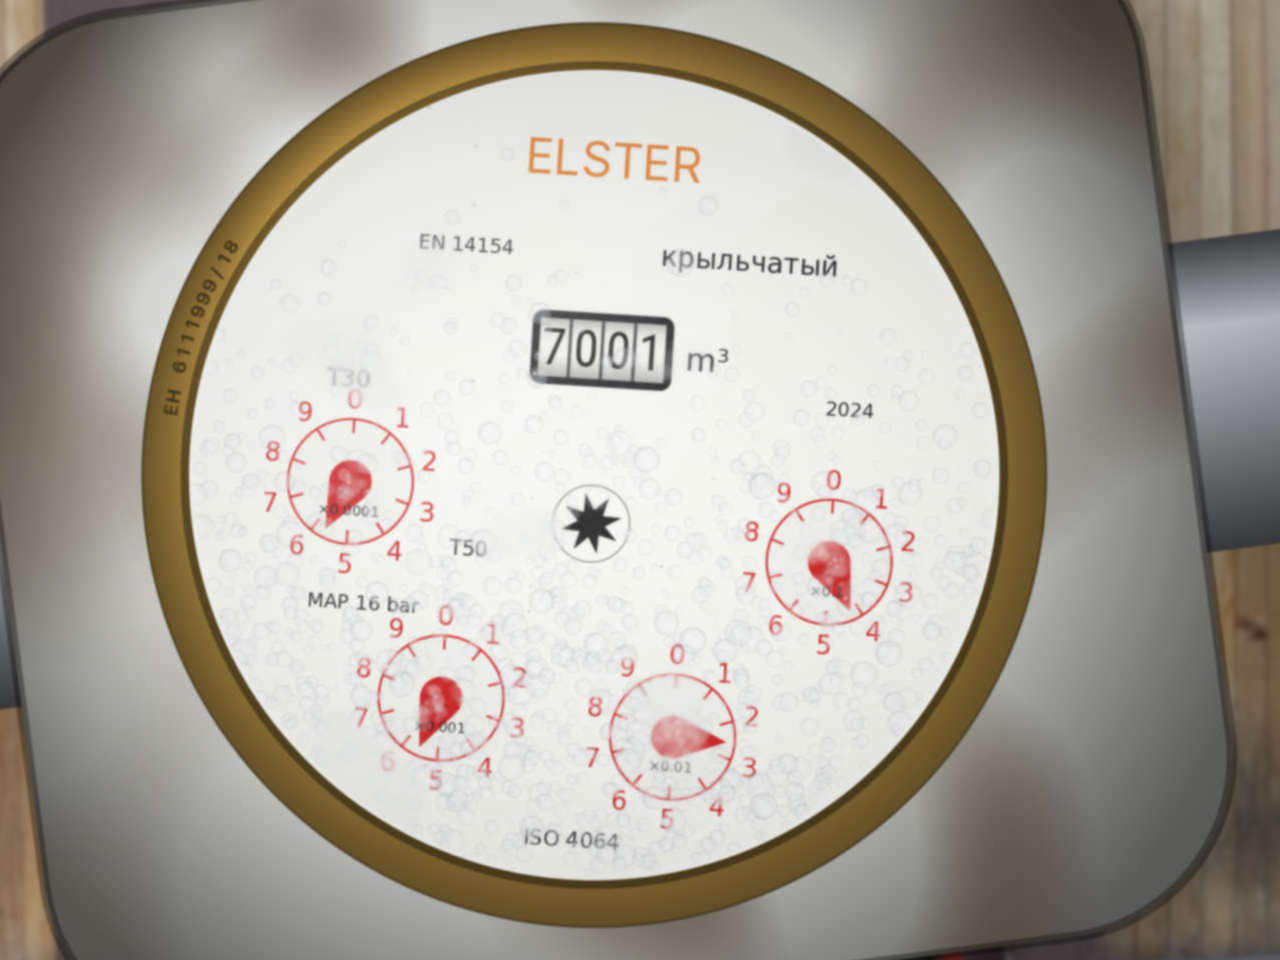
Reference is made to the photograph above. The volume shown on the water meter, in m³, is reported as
7001.4255 m³
